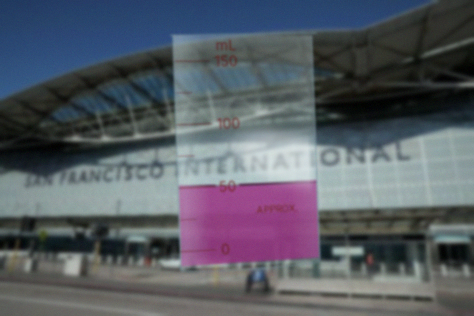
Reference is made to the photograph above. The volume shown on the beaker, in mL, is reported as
50 mL
